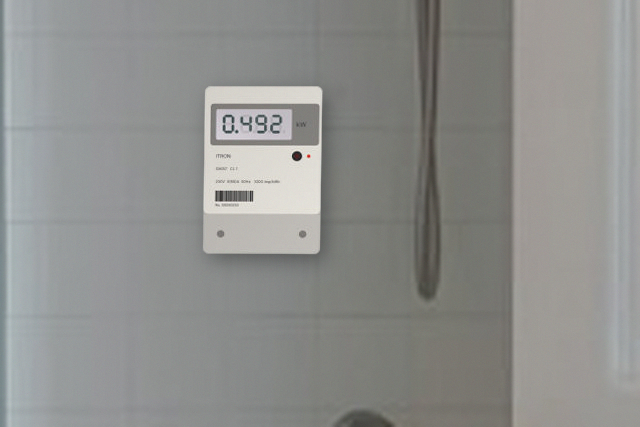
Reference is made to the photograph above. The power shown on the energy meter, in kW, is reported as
0.492 kW
